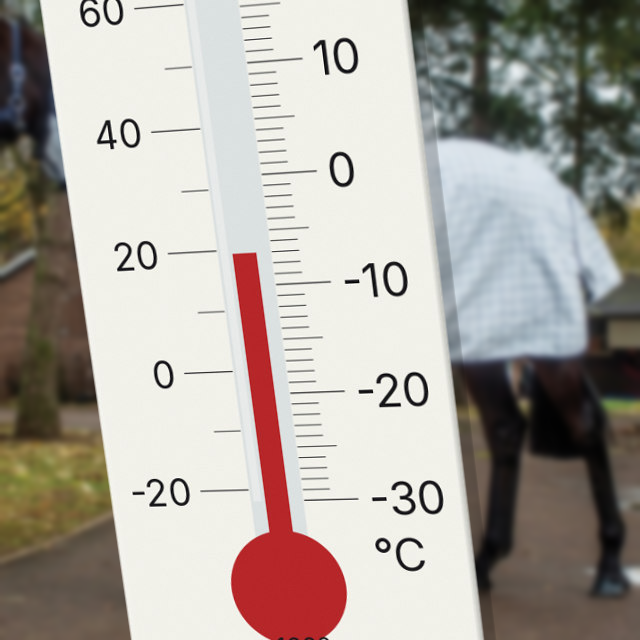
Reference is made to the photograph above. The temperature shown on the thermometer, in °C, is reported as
-7 °C
